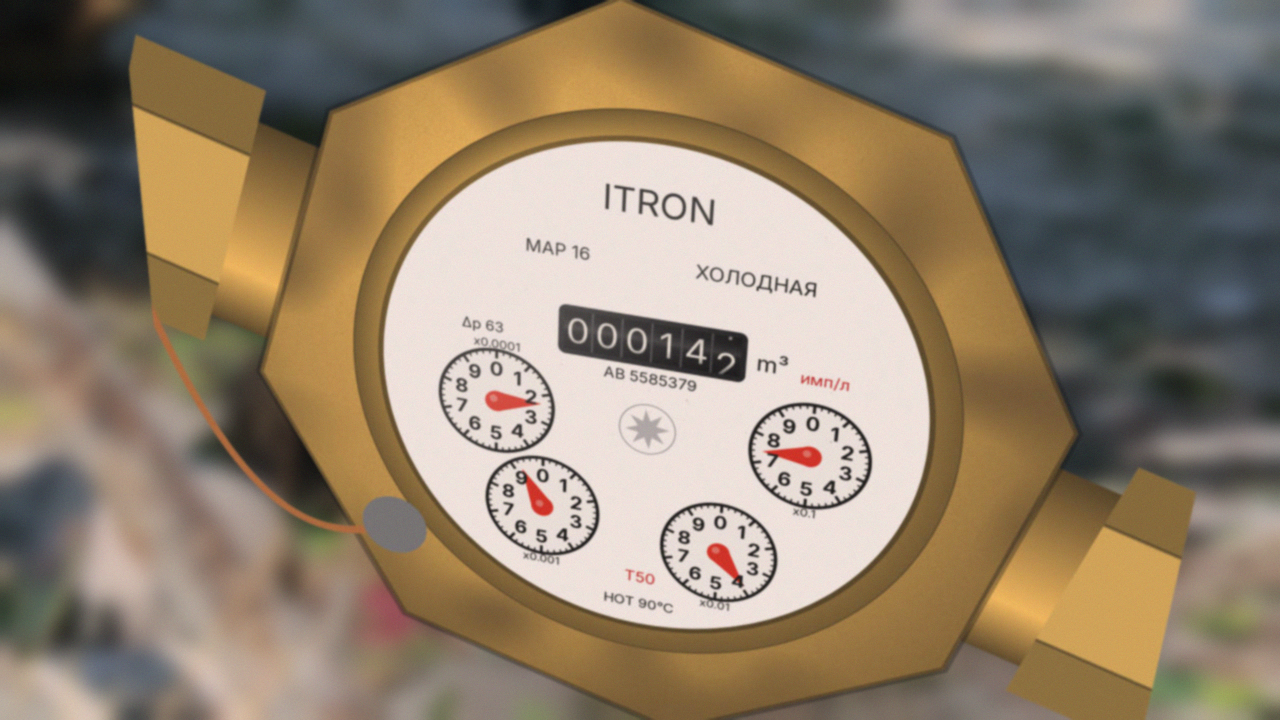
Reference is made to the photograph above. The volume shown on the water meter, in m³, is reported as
141.7392 m³
